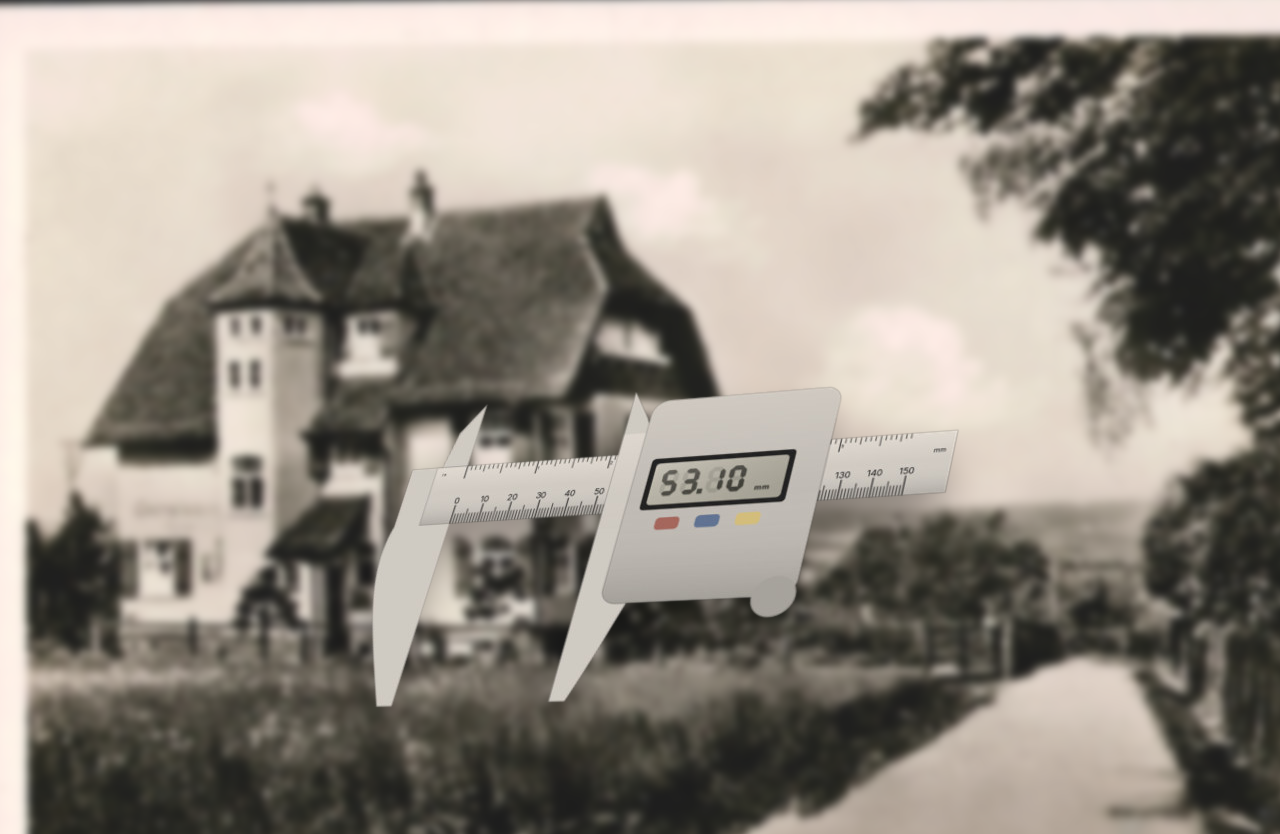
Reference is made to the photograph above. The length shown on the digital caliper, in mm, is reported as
53.10 mm
